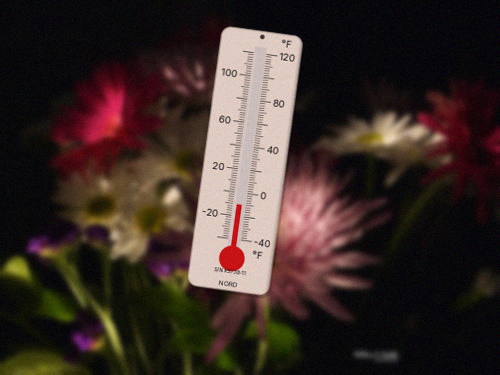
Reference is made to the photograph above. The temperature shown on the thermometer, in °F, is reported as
-10 °F
